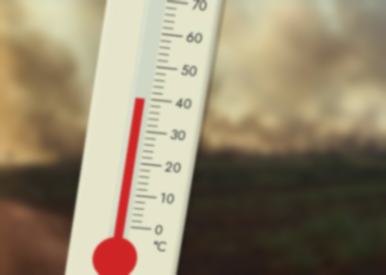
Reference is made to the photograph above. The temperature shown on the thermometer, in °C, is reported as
40 °C
